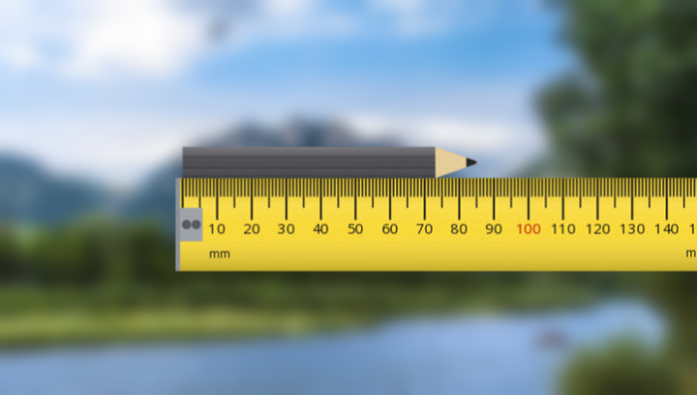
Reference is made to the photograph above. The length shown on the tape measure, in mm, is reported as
85 mm
